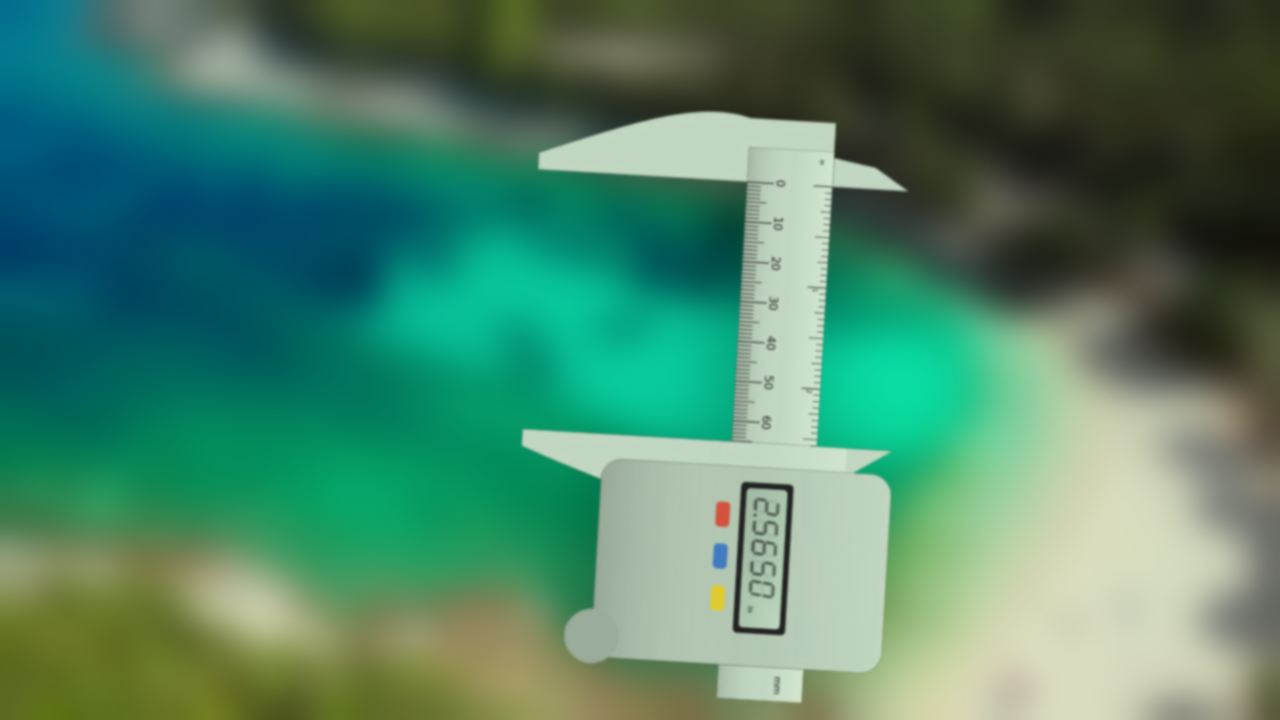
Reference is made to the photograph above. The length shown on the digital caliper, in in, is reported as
2.5650 in
